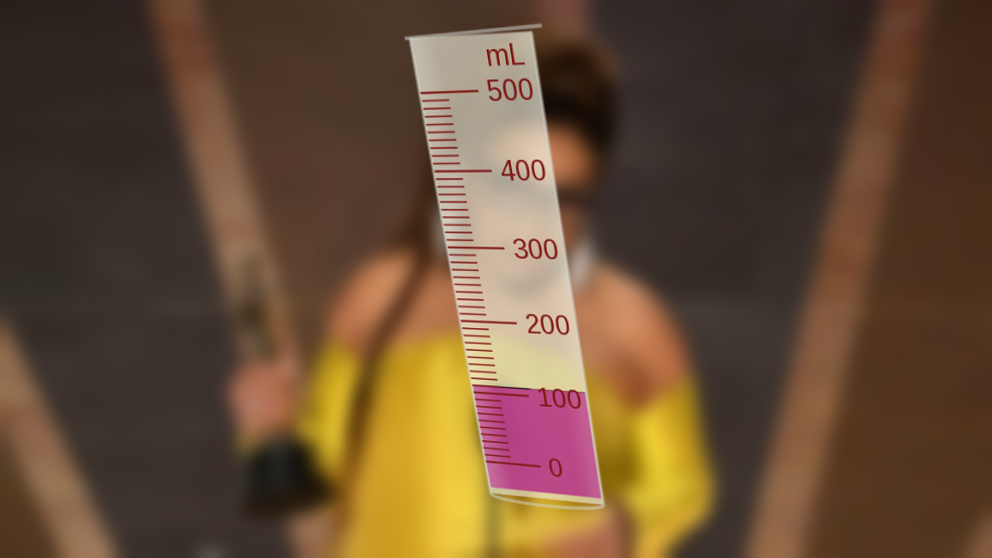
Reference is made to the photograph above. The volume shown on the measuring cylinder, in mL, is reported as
110 mL
